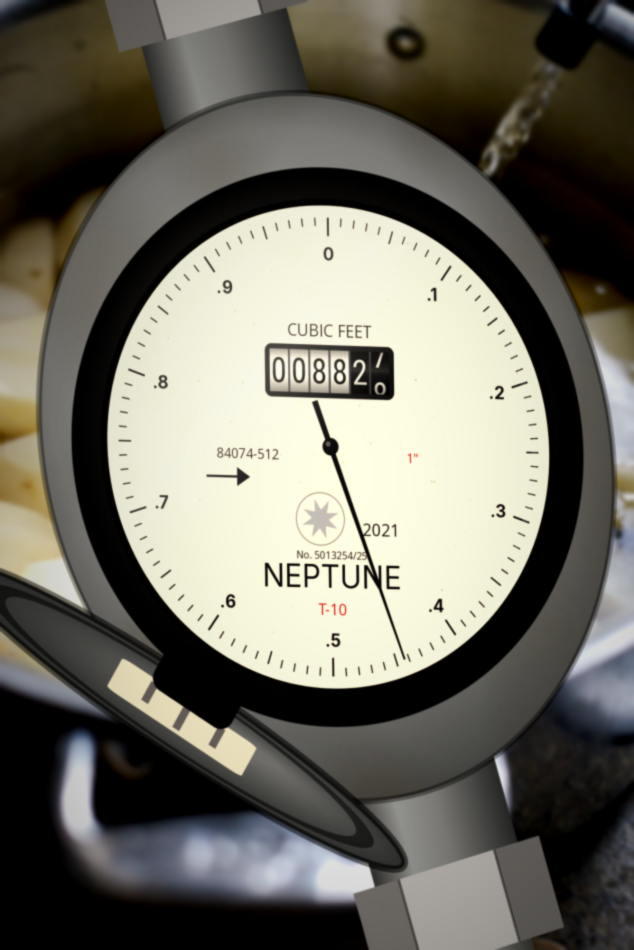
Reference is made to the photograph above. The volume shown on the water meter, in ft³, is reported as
8827.44 ft³
